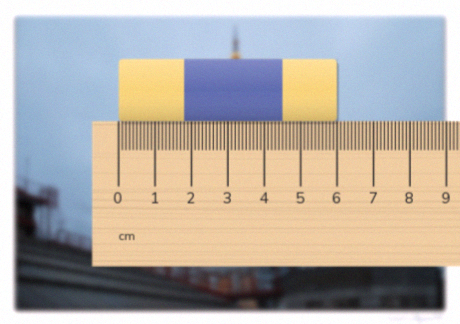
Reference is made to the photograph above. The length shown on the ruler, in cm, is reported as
6 cm
